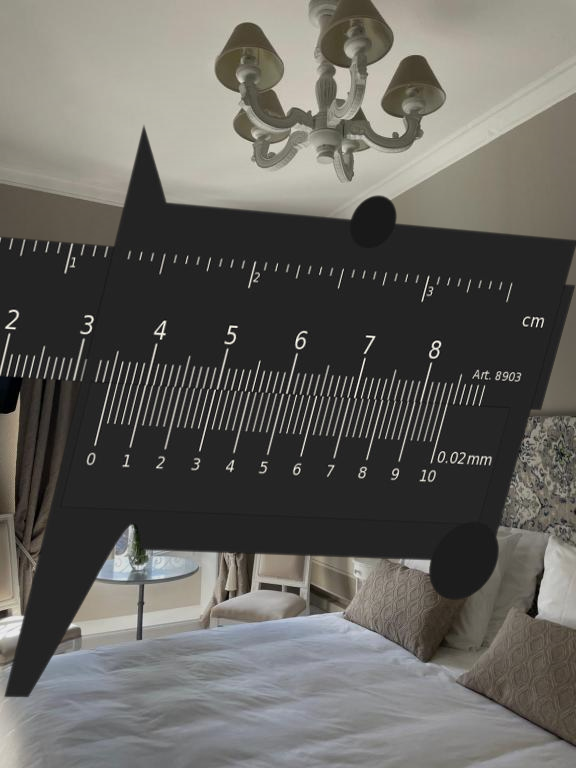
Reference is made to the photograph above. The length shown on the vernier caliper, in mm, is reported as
35.0 mm
